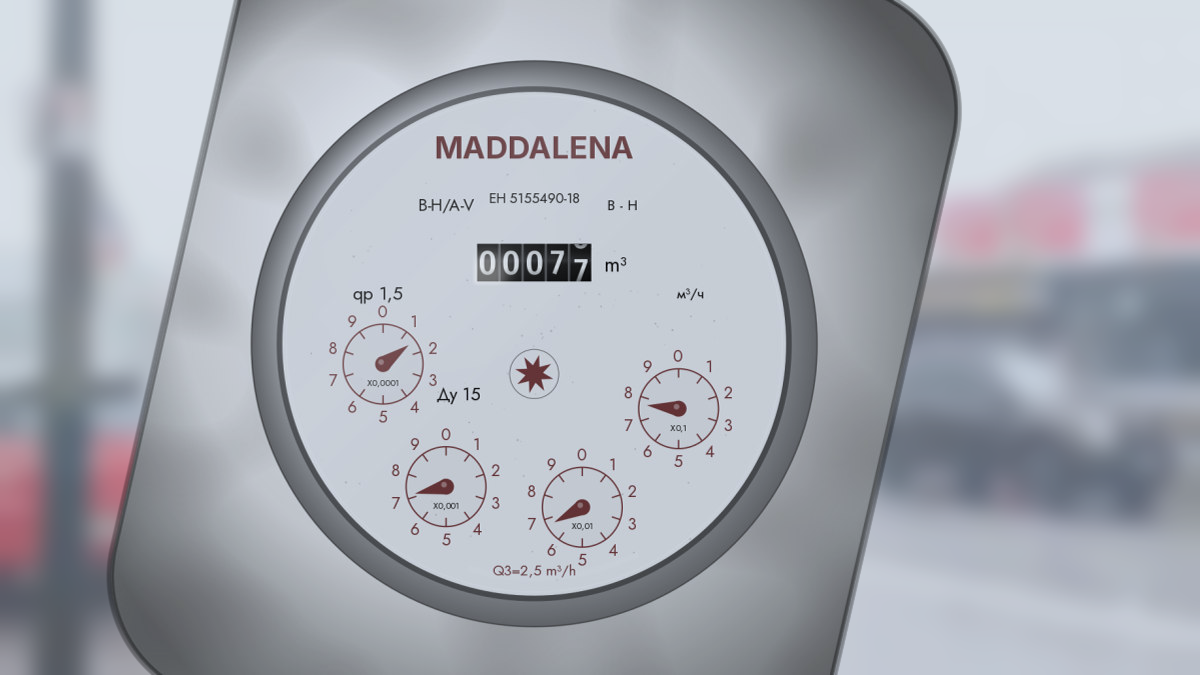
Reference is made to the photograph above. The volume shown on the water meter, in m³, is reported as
76.7671 m³
